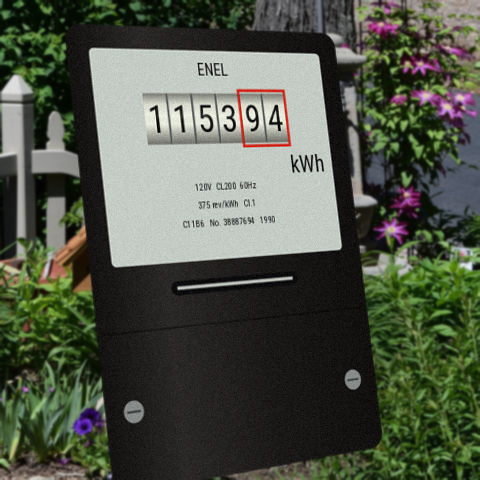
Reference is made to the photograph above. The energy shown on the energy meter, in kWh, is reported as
1153.94 kWh
